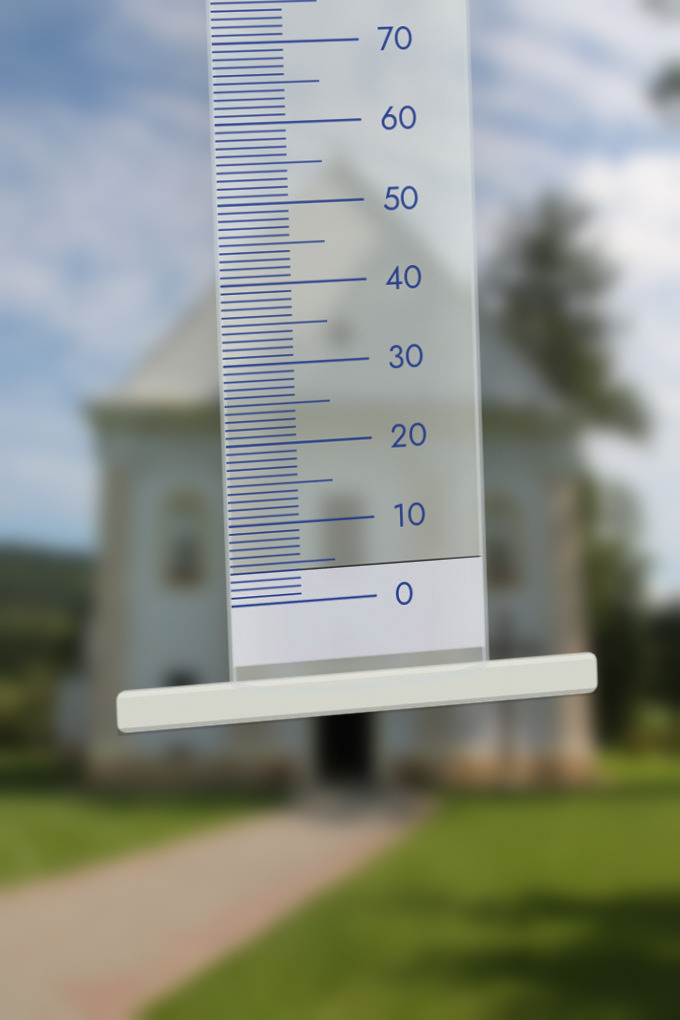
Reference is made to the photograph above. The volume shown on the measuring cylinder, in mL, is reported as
4 mL
